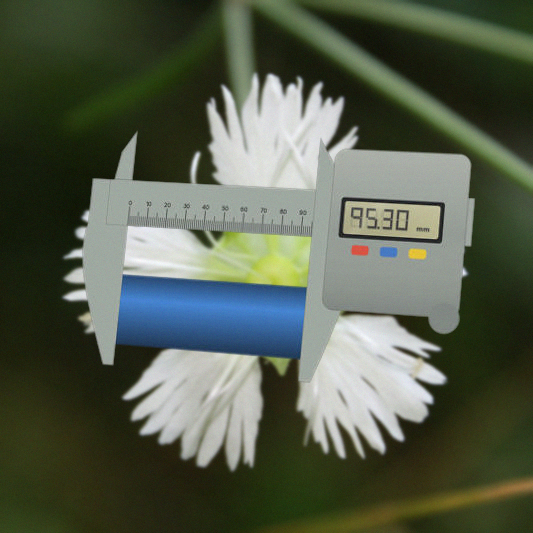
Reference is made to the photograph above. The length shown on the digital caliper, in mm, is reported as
95.30 mm
